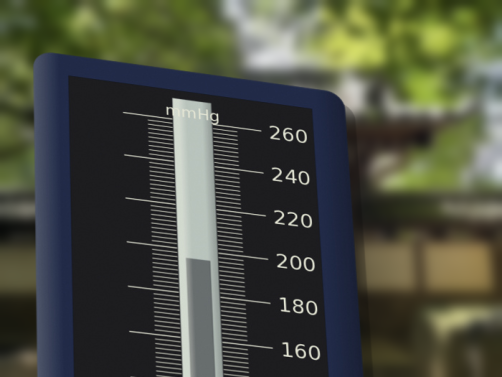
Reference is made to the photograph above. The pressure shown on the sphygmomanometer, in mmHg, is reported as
196 mmHg
